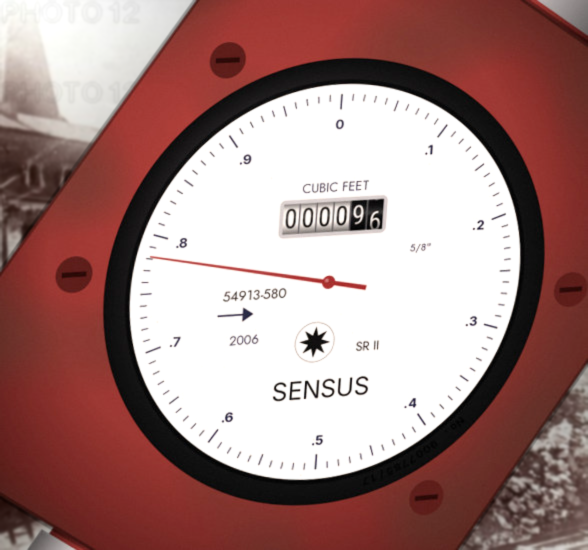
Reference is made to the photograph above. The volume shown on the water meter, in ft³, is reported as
95.78 ft³
